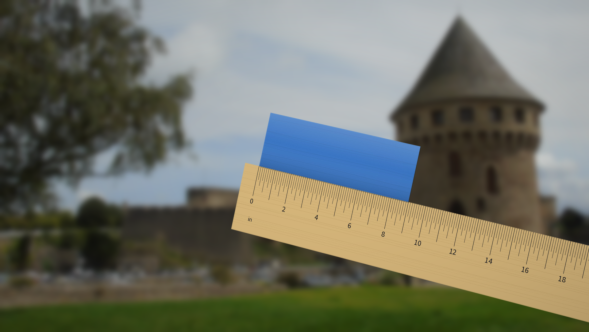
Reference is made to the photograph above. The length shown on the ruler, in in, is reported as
9 in
